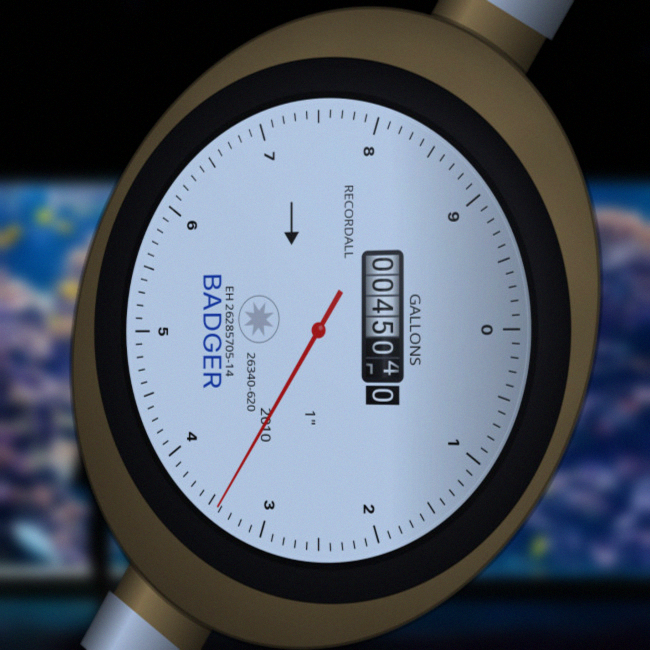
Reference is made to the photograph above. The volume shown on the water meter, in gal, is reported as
45043.4 gal
